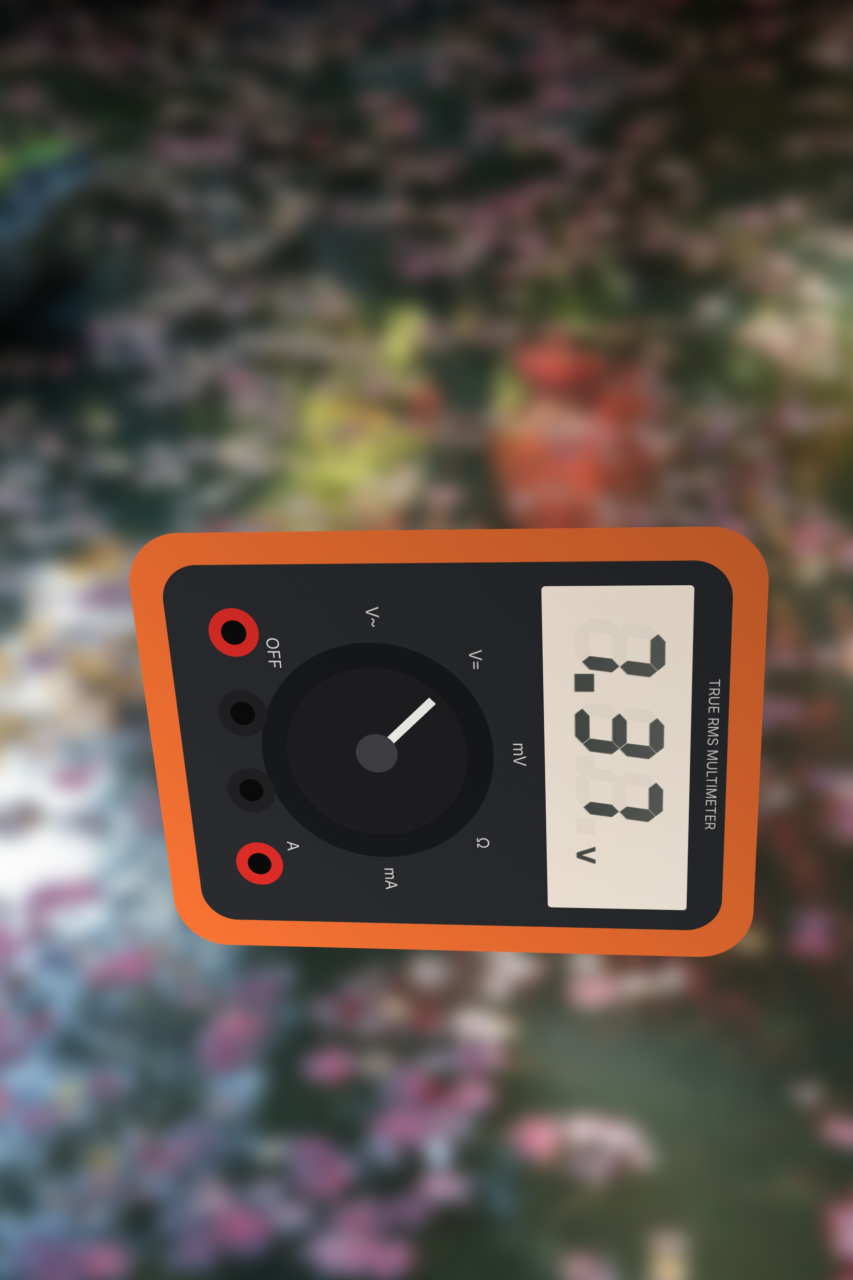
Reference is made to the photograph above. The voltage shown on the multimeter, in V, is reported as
7.37 V
